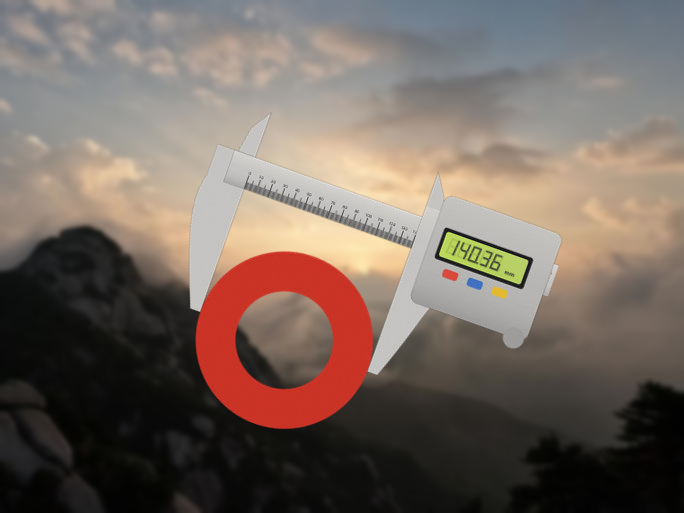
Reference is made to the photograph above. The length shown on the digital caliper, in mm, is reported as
140.36 mm
